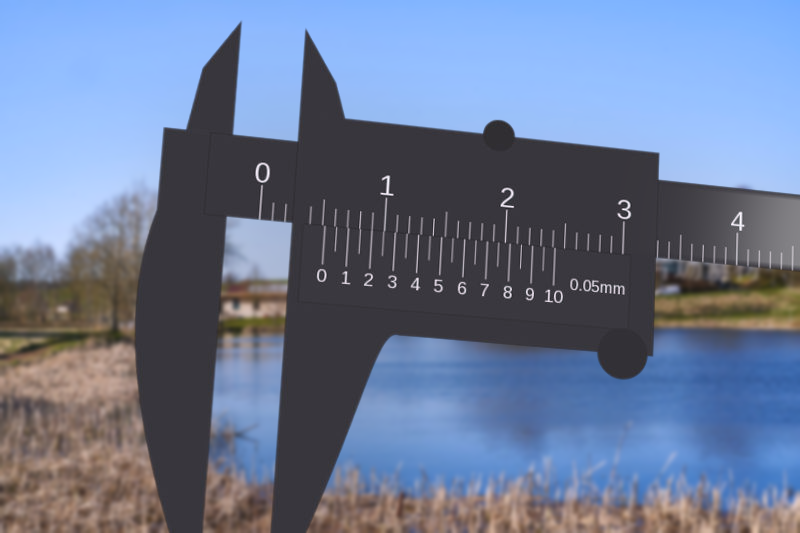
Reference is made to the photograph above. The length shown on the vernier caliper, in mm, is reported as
5.2 mm
